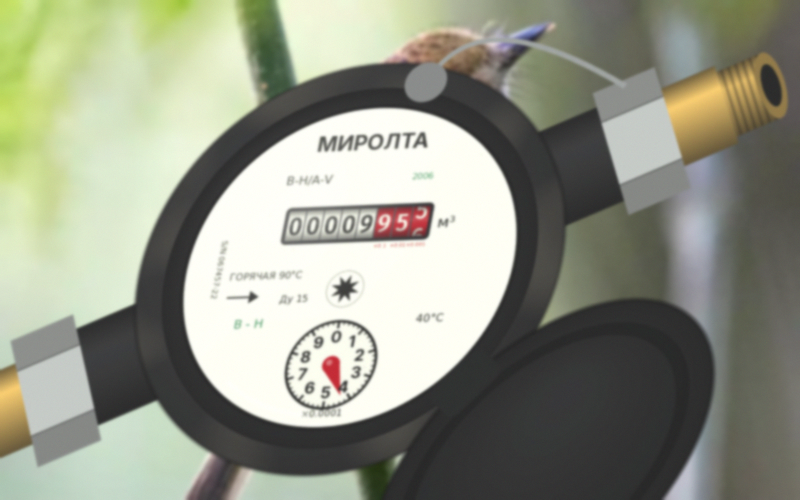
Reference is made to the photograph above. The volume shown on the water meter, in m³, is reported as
9.9554 m³
